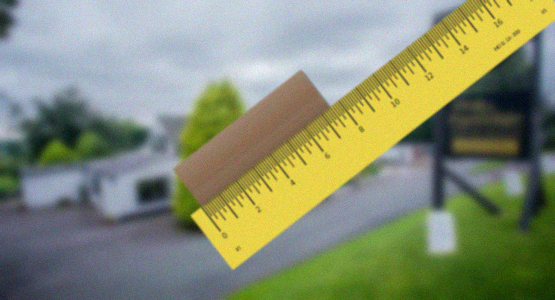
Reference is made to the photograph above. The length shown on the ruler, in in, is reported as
7.5 in
